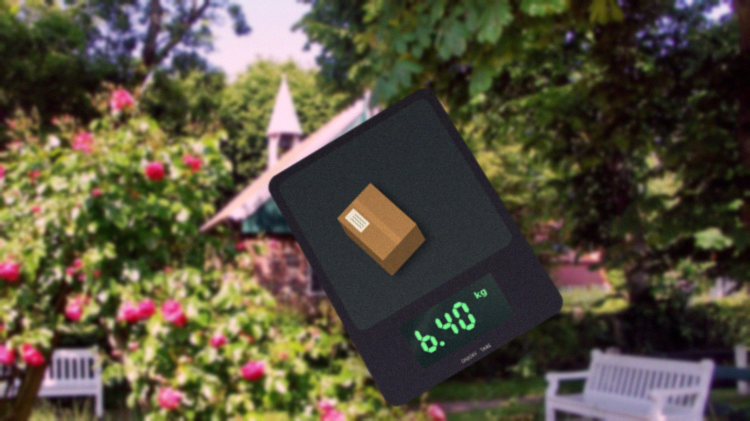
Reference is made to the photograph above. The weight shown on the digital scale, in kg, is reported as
6.40 kg
